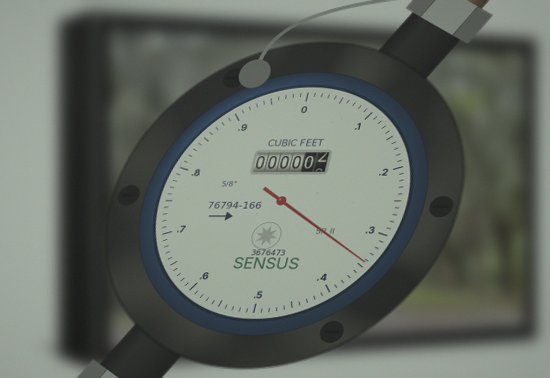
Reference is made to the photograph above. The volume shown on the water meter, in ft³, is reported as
2.34 ft³
